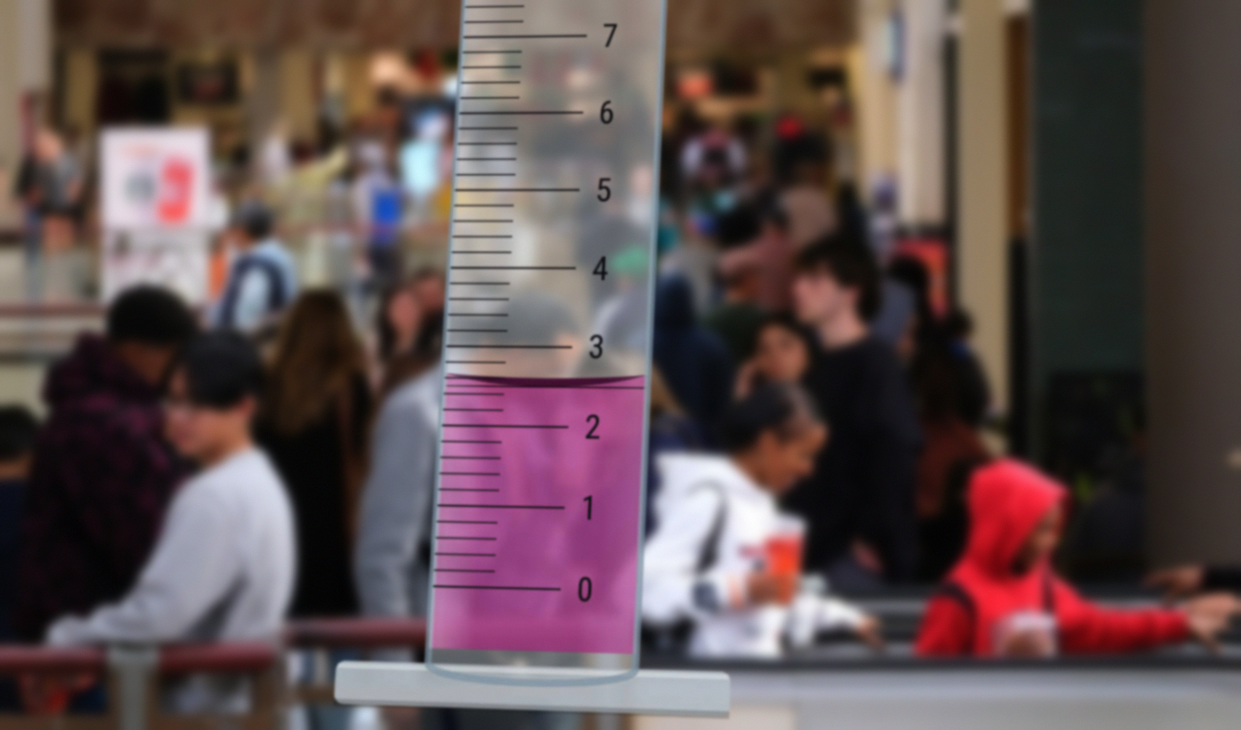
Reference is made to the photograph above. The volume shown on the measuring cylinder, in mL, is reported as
2.5 mL
